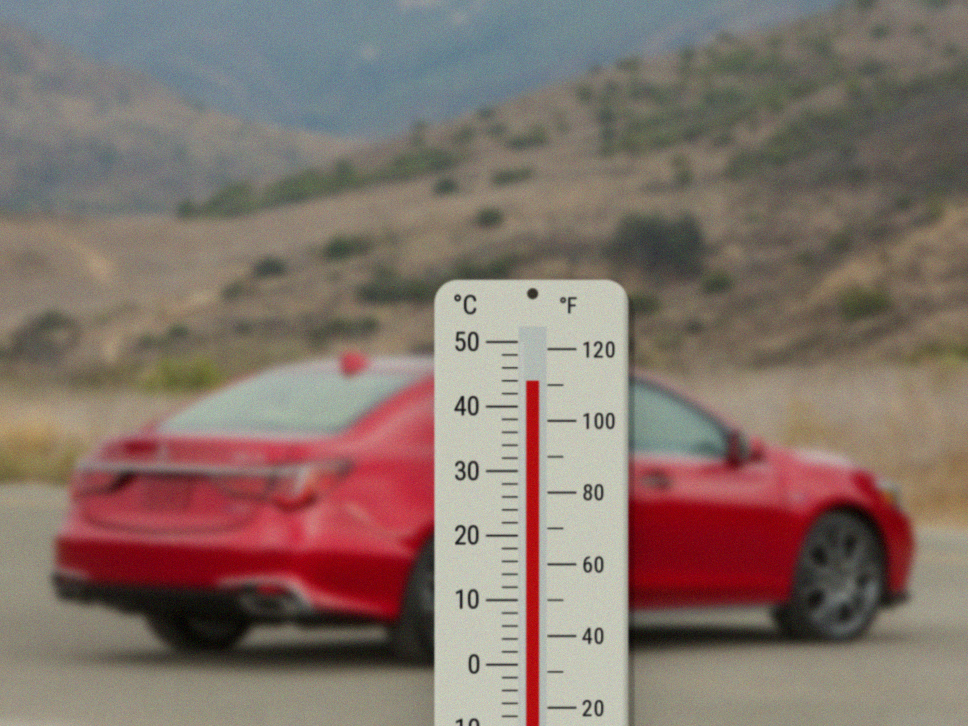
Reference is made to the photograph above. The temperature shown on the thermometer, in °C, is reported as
44 °C
